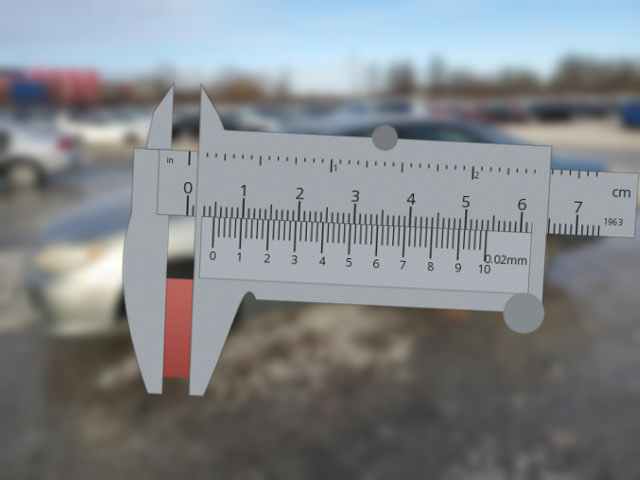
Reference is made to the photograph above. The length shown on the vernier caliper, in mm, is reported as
4.8 mm
